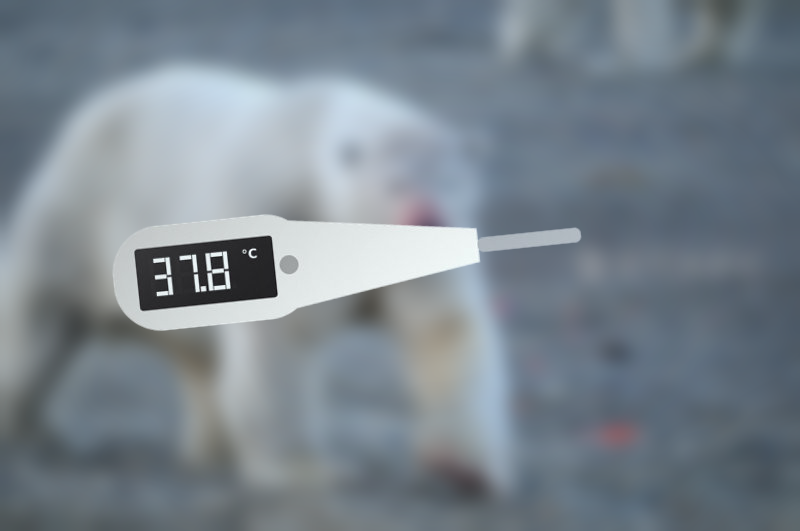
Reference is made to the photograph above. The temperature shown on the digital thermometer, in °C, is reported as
37.8 °C
